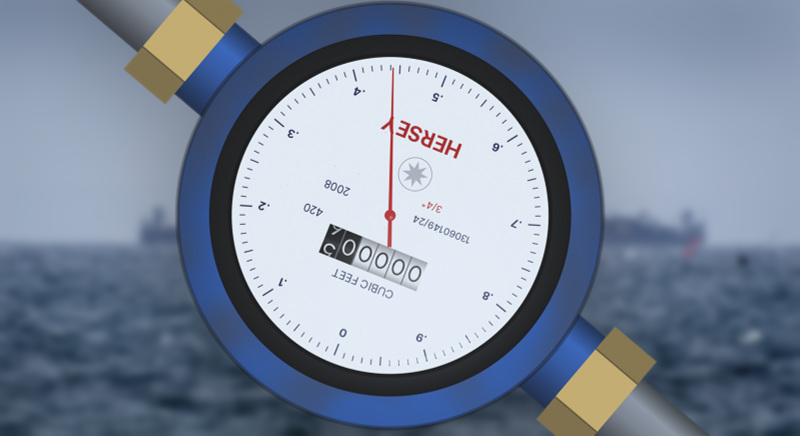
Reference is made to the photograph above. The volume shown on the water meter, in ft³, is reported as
5.44 ft³
